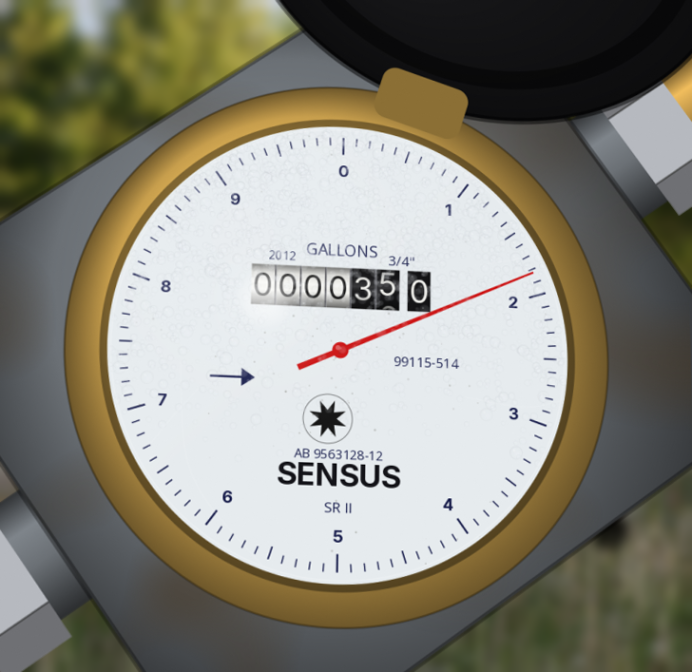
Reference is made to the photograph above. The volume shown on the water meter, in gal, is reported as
351.8 gal
